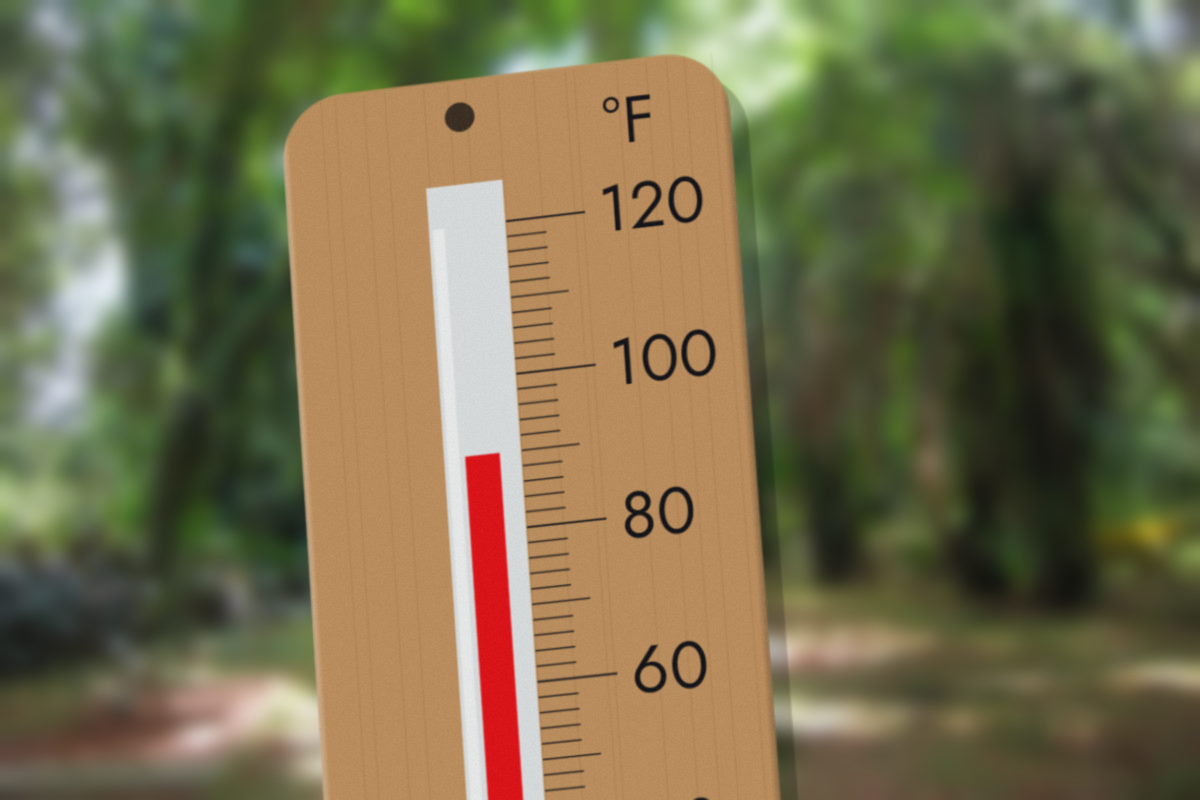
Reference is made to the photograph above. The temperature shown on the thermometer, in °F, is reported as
90 °F
